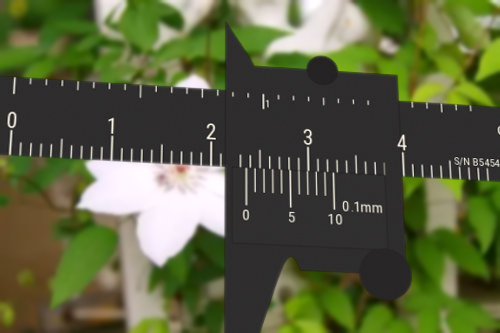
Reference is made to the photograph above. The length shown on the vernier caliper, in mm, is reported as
23.6 mm
